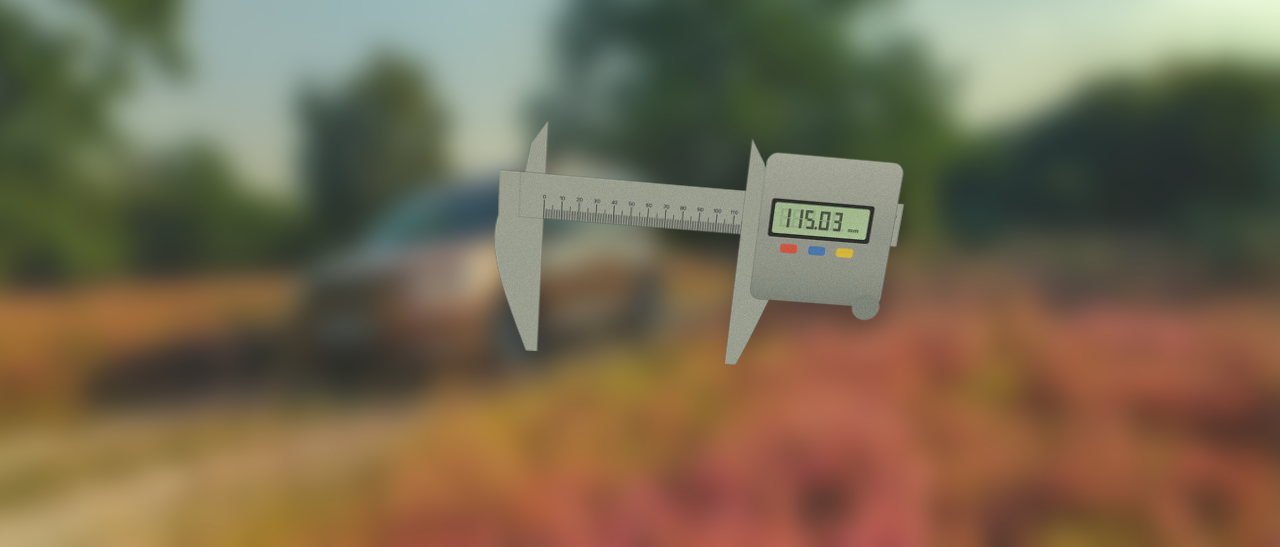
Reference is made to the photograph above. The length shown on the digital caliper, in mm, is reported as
115.03 mm
